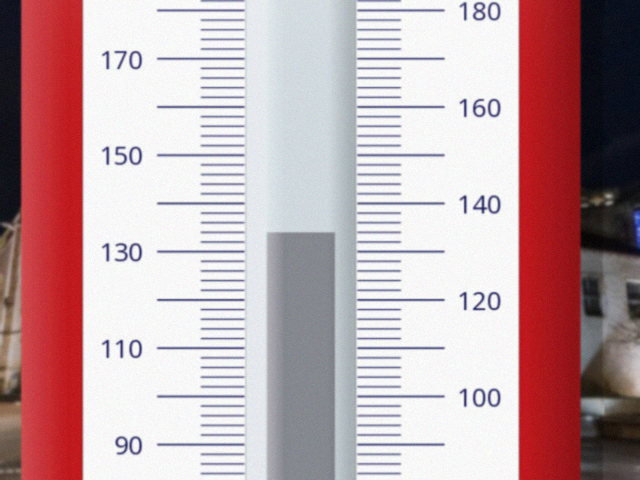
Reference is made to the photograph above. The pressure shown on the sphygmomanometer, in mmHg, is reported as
134 mmHg
